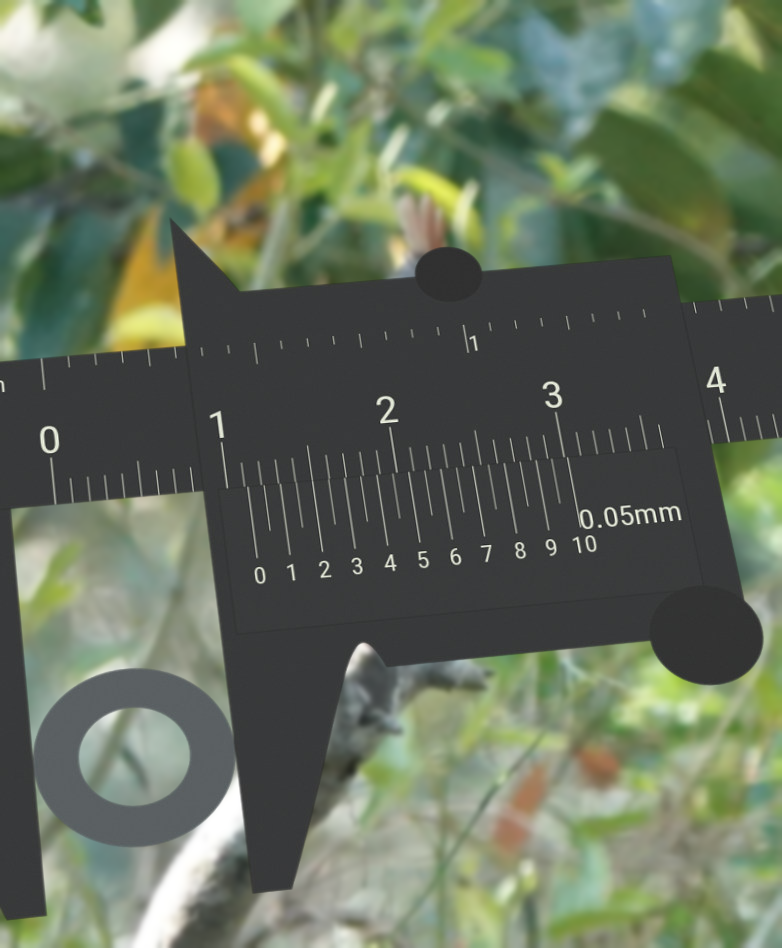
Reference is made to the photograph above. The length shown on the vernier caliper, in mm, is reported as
11.2 mm
